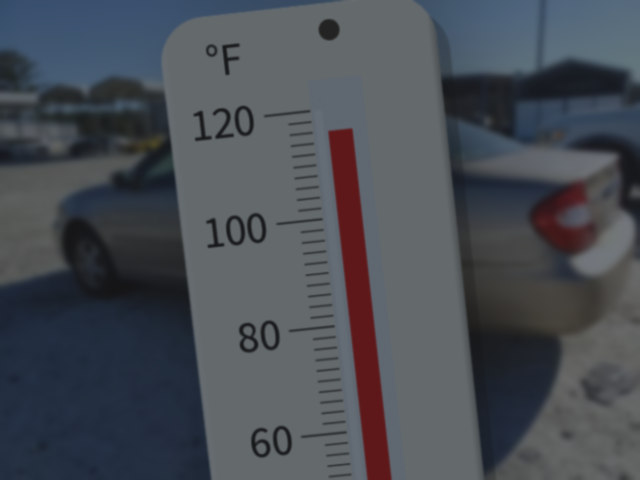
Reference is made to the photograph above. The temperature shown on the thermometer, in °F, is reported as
116 °F
